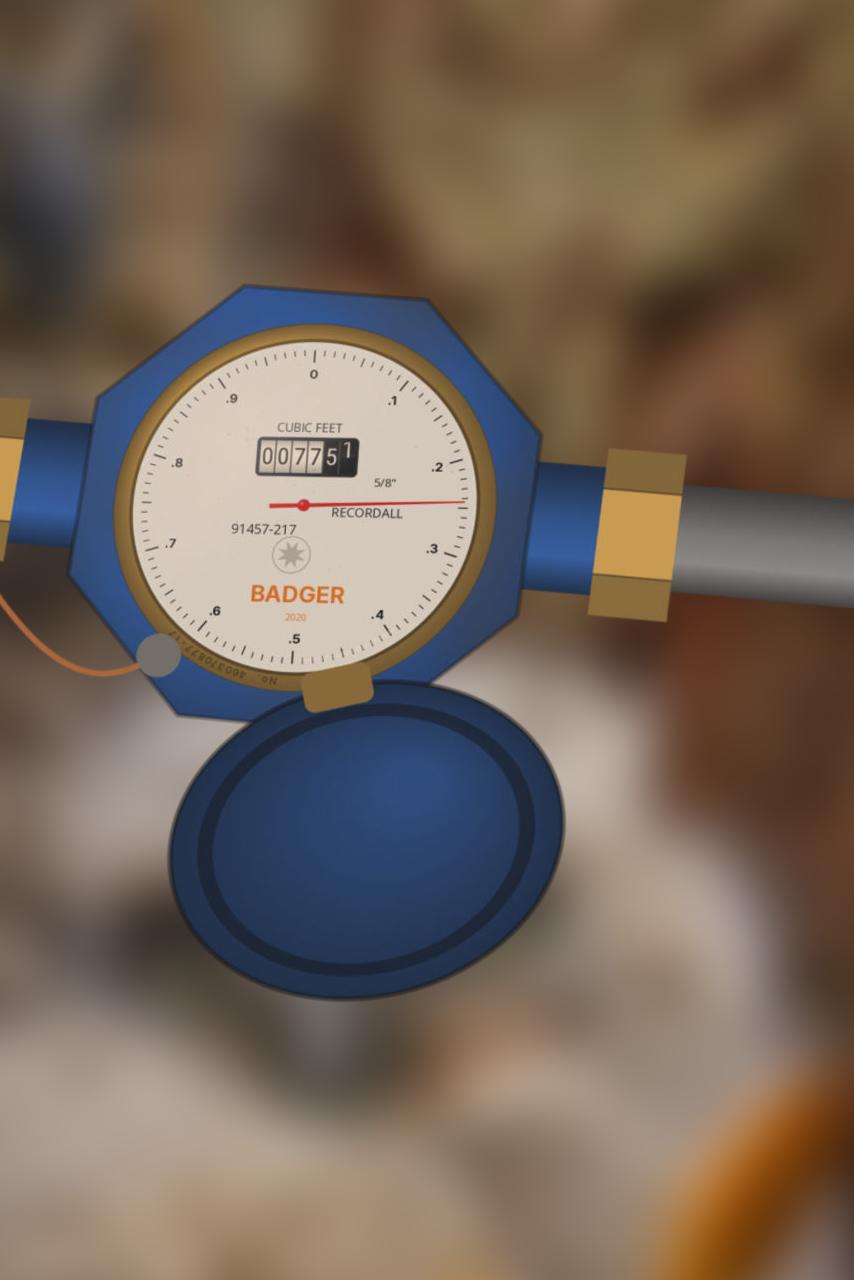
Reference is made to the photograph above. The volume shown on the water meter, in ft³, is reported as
7751.24 ft³
